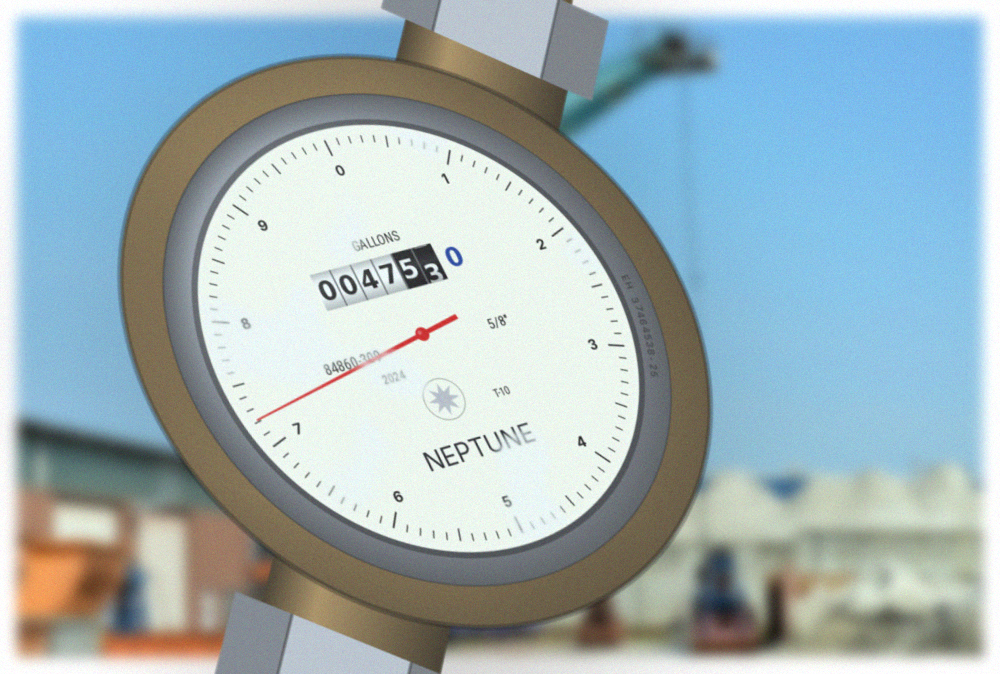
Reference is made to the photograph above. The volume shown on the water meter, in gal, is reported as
47527.2 gal
